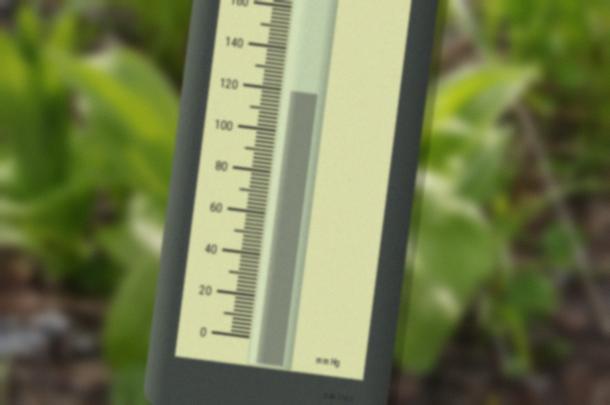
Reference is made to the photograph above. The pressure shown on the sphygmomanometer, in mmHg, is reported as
120 mmHg
